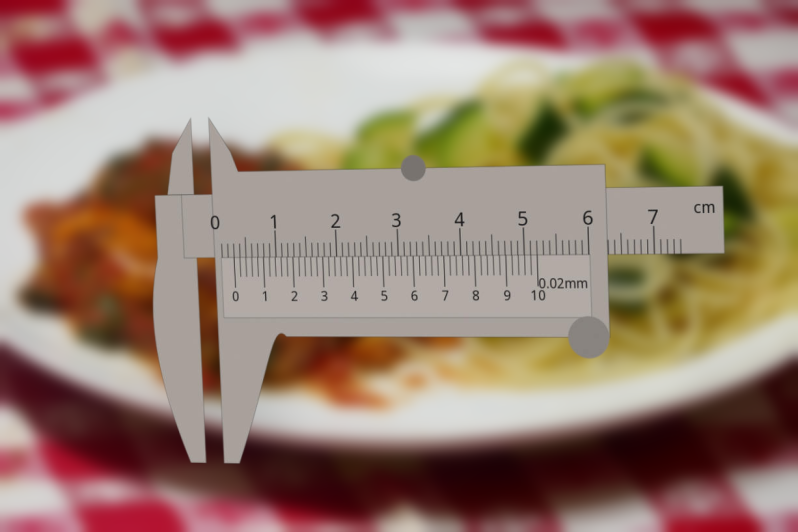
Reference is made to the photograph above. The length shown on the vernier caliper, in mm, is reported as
3.0 mm
